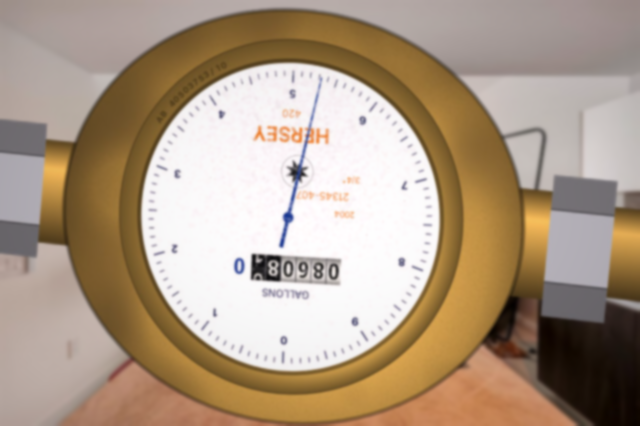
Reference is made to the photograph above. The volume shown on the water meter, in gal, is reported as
860805.3 gal
